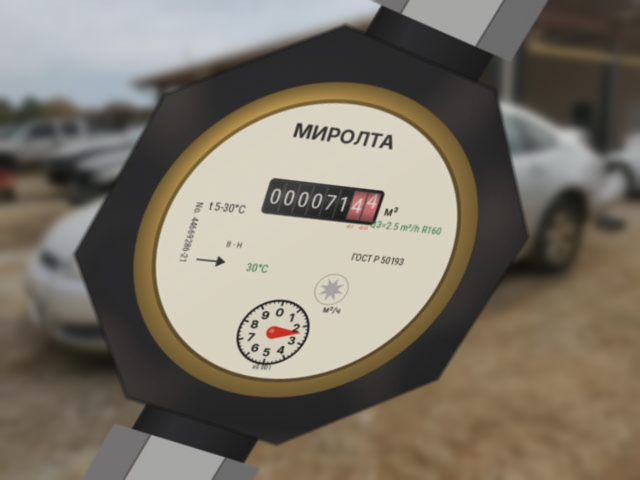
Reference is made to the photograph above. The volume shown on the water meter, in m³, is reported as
71.442 m³
